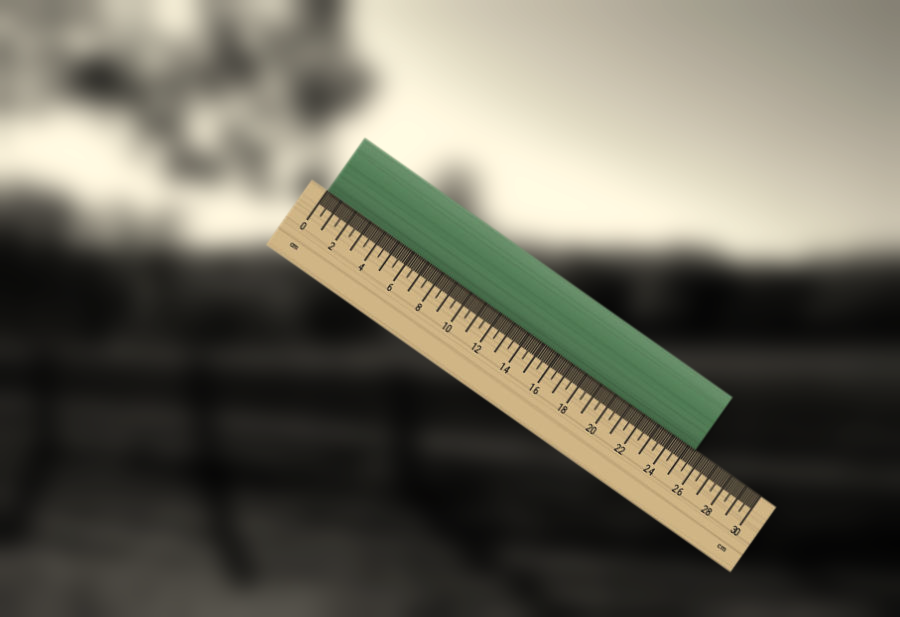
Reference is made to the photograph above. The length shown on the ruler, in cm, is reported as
25.5 cm
